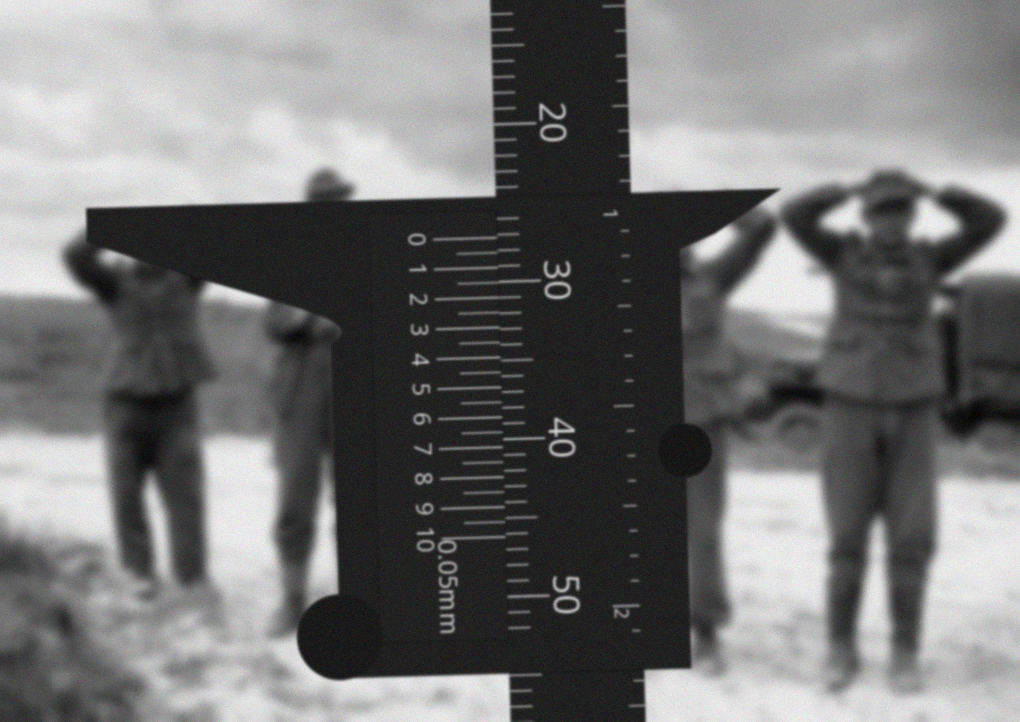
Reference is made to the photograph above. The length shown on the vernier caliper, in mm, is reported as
27.2 mm
